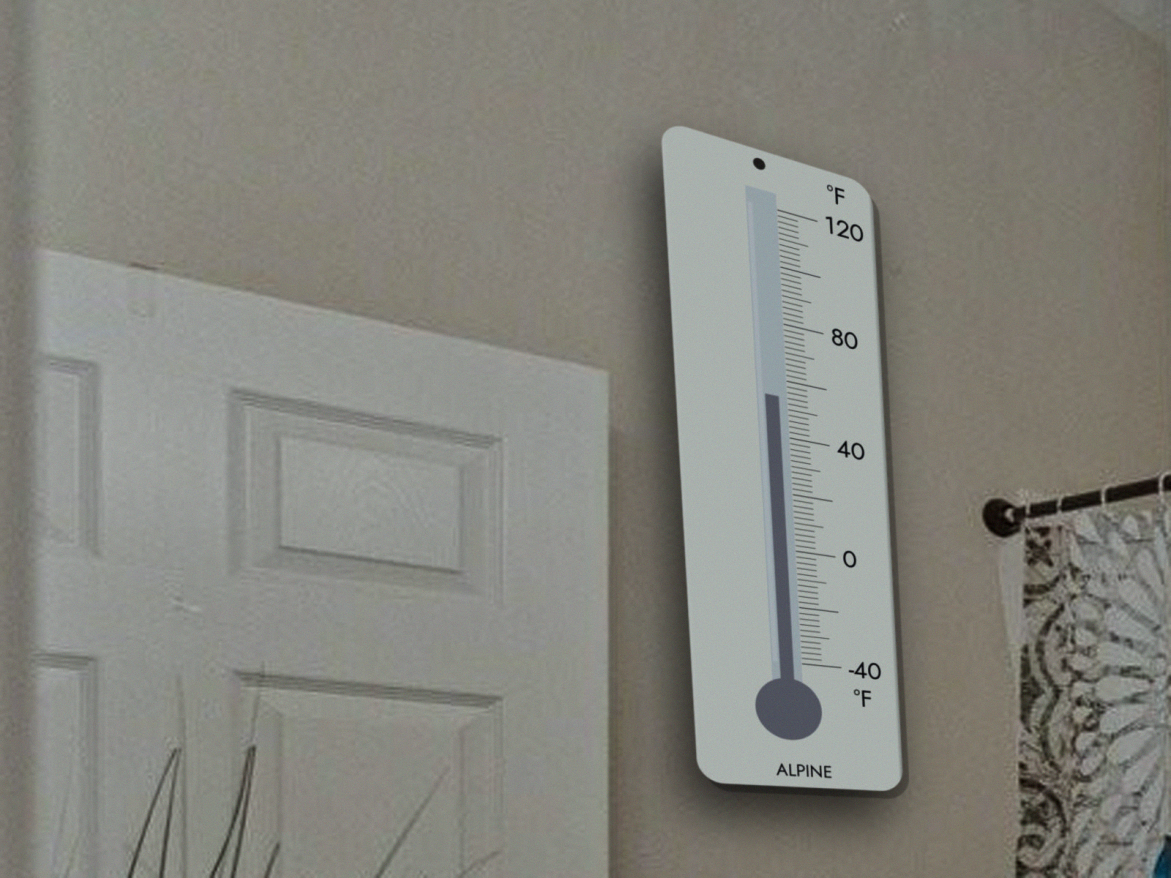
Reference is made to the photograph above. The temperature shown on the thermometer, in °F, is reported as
54 °F
